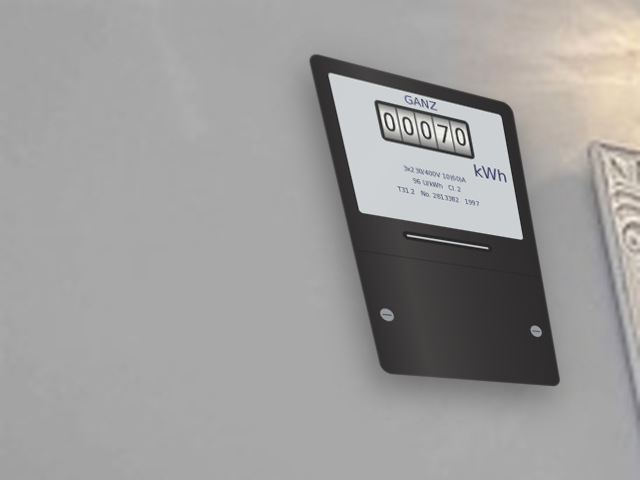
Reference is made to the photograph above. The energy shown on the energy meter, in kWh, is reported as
70 kWh
